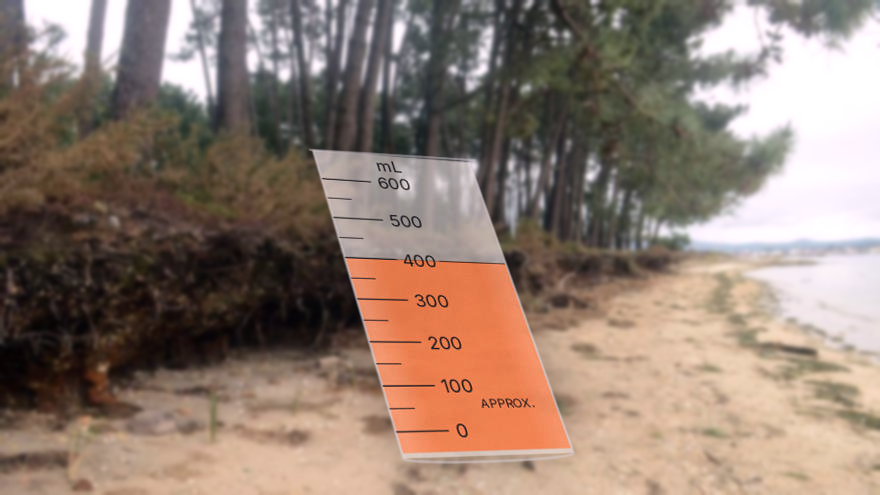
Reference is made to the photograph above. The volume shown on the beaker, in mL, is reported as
400 mL
